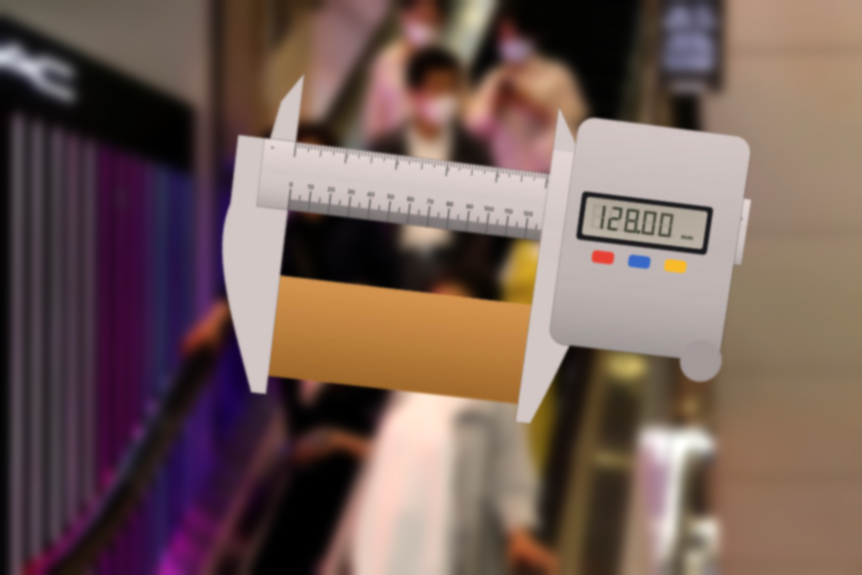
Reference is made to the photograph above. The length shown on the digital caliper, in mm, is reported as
128.00 mm
